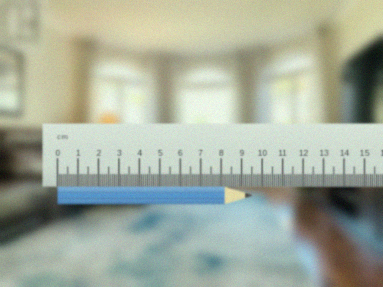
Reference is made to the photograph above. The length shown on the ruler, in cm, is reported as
9.5 cm
